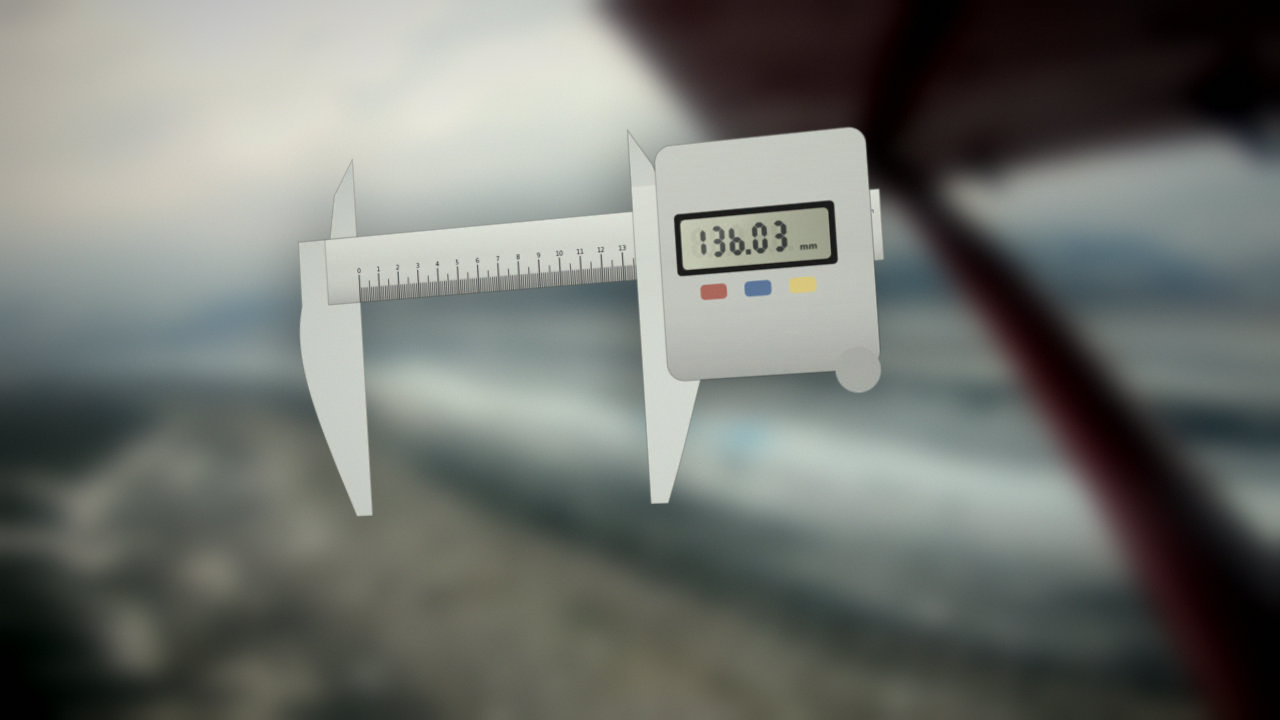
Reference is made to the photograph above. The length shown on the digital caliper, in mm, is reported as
136.03 mm
